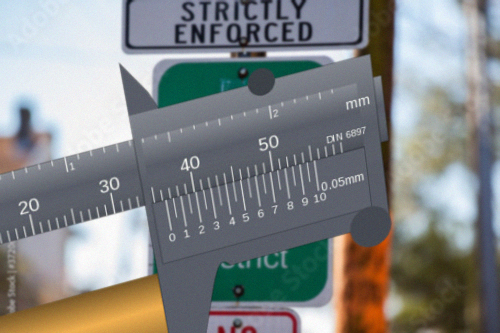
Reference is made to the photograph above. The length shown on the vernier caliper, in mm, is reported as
36.4 mm
